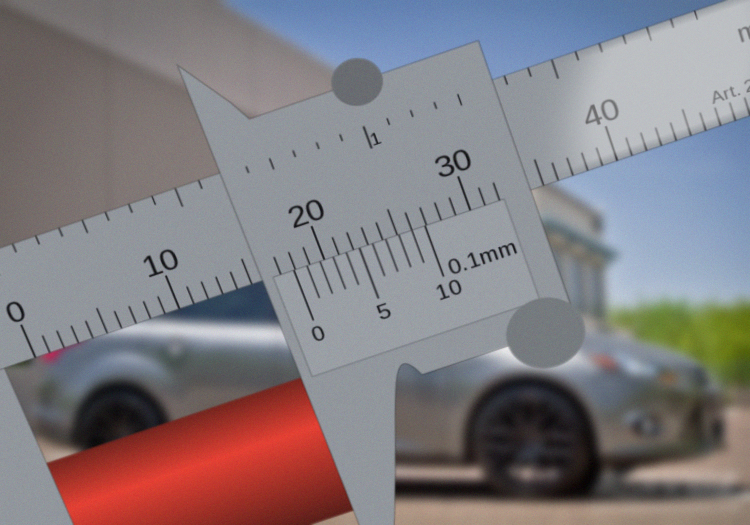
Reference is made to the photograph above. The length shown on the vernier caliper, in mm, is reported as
17.9 mm
